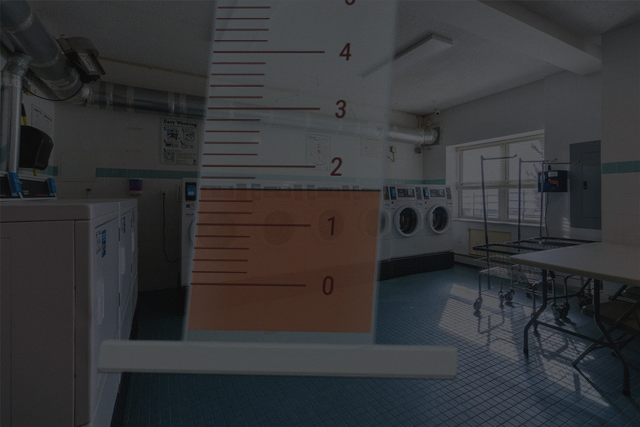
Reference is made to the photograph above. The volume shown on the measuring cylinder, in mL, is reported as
1.6 mL
